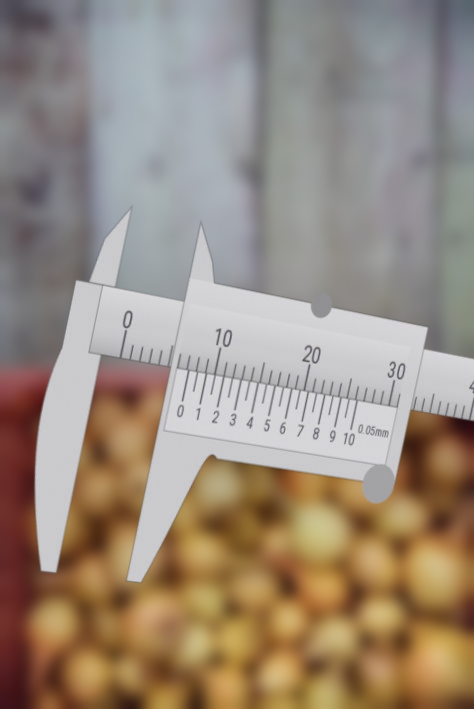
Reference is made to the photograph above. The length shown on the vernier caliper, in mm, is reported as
7.2 mm
